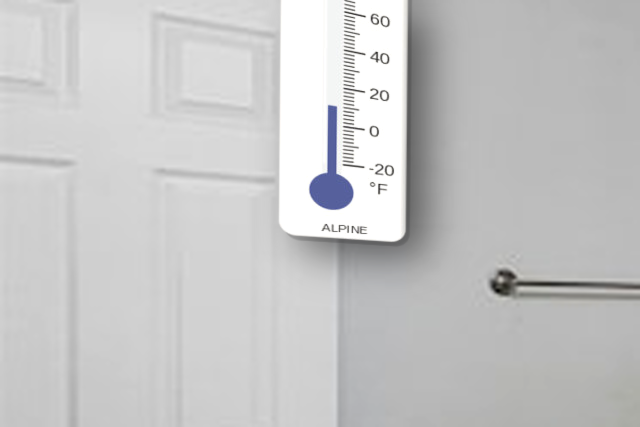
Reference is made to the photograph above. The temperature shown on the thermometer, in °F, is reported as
10 °F
